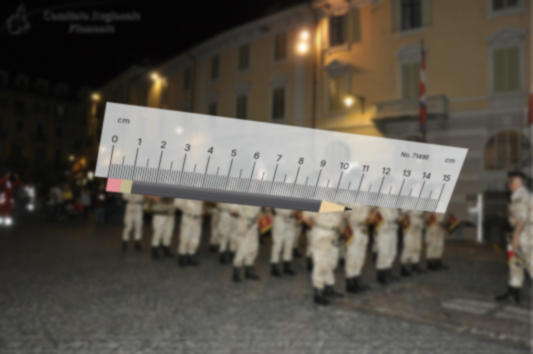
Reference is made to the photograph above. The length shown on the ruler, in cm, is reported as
11 cm
